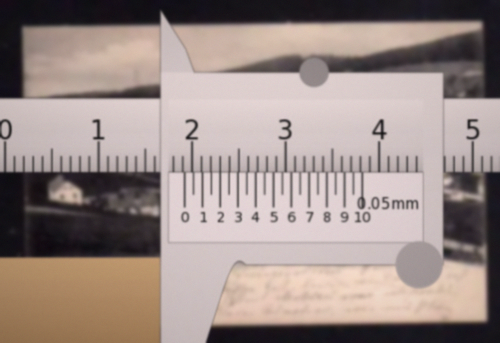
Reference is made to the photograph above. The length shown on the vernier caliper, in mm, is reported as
19.2 mm
